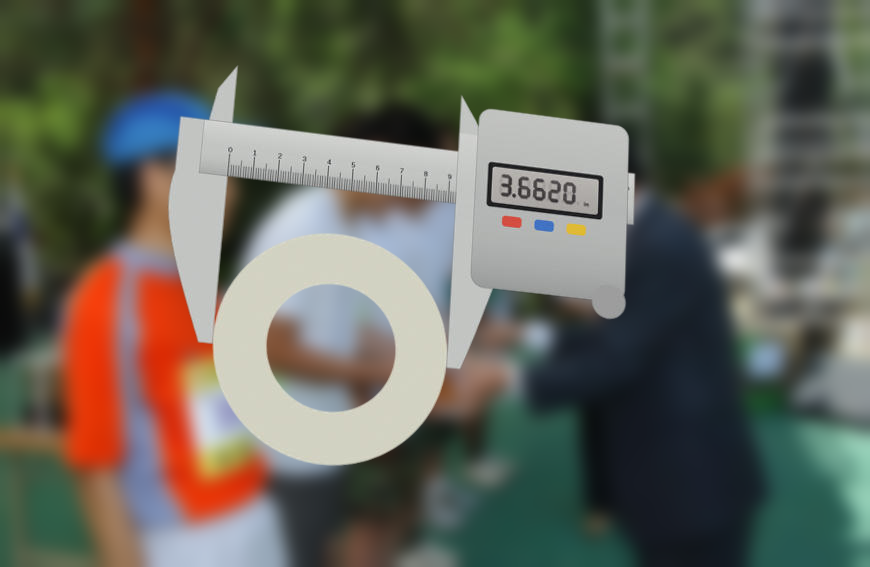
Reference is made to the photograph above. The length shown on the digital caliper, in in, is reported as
3.6620 in
